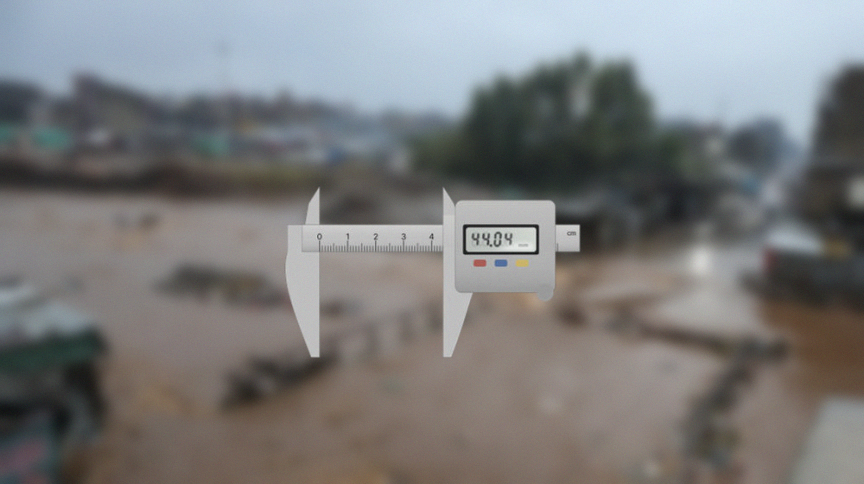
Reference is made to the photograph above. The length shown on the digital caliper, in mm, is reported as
44.04 mm
